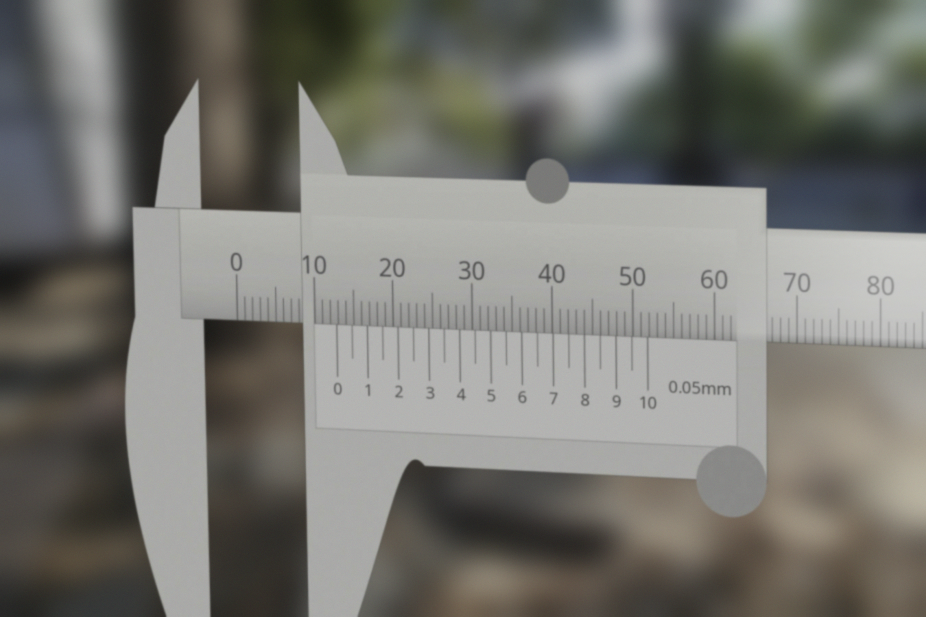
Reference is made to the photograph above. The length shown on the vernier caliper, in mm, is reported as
12.8 mm
